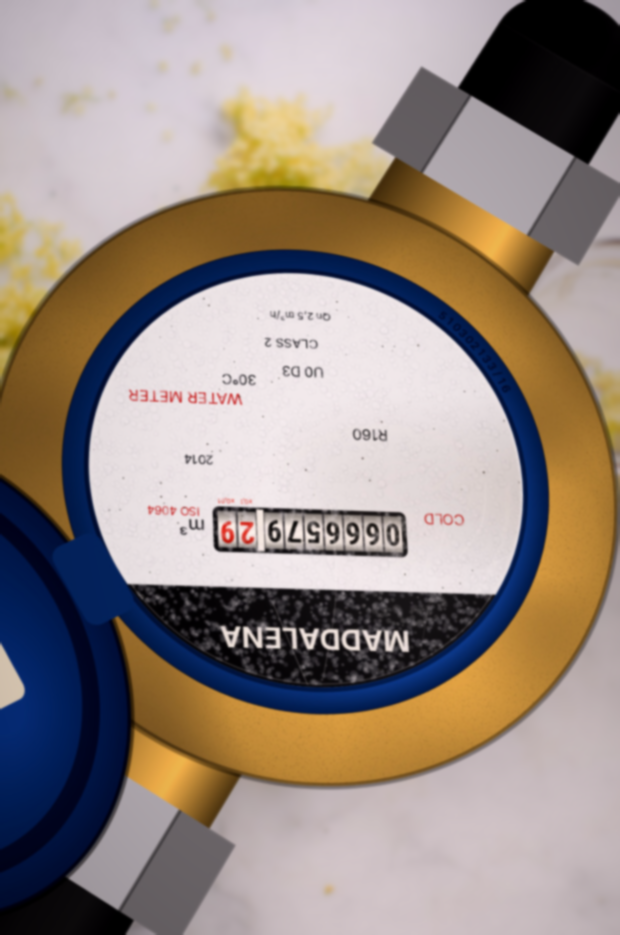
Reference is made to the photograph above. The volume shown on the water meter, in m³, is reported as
666579.29 m³
